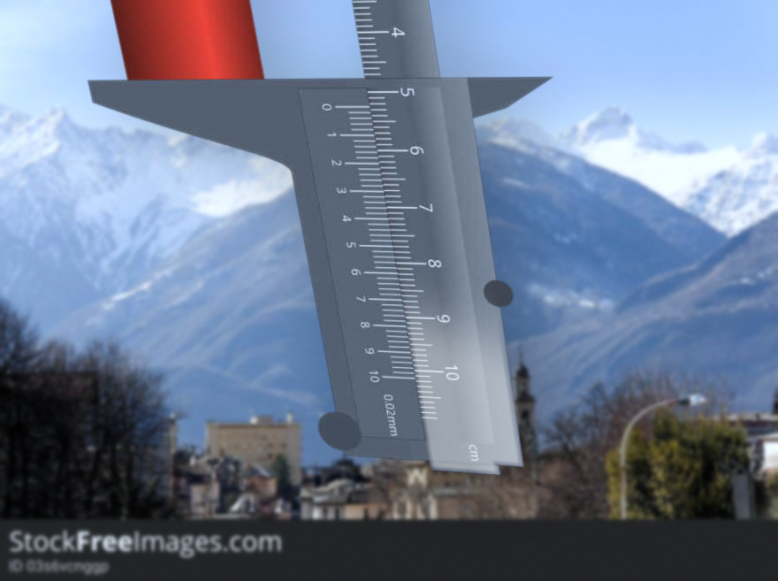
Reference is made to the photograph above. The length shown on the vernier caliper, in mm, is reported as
52.5 mm
